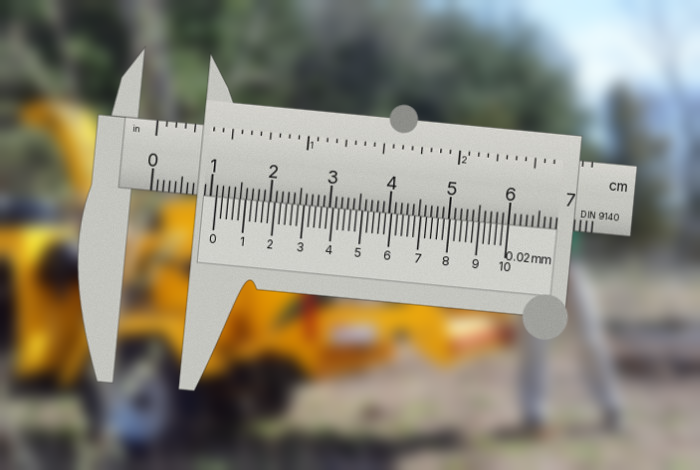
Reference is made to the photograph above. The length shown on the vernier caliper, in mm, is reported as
11.0 mm
